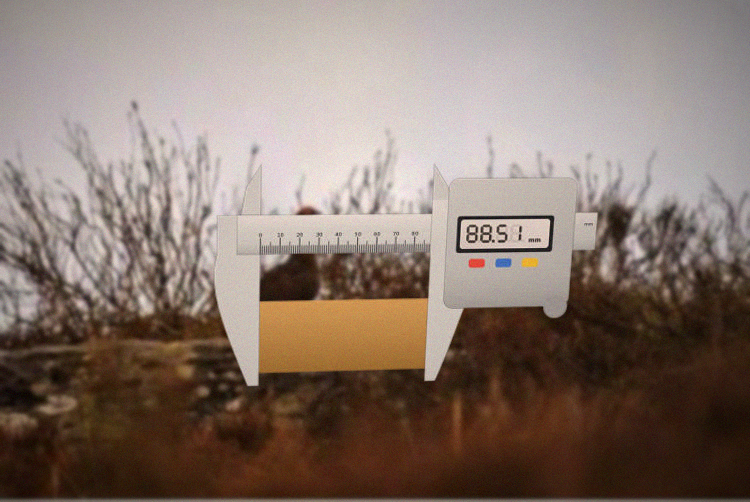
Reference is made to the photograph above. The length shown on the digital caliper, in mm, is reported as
88.51 mm
